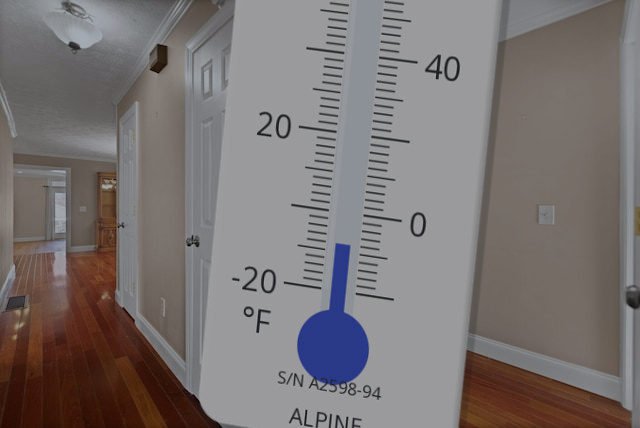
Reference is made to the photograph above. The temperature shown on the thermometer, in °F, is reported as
-8 °F
